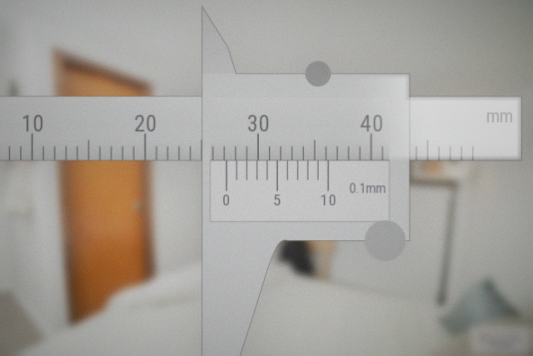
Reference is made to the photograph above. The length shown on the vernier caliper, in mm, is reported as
27.2 mm
